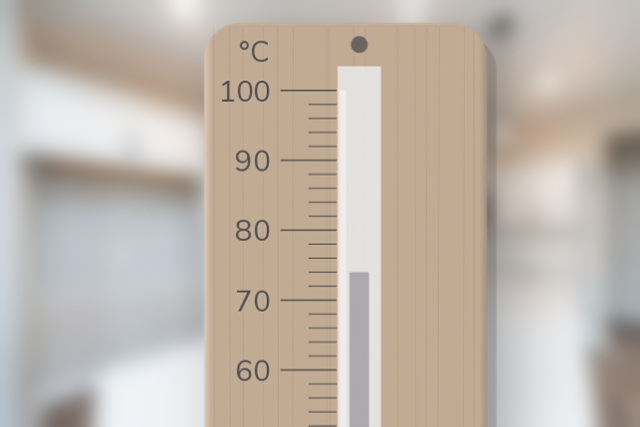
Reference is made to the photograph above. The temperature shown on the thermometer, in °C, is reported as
74 °C
